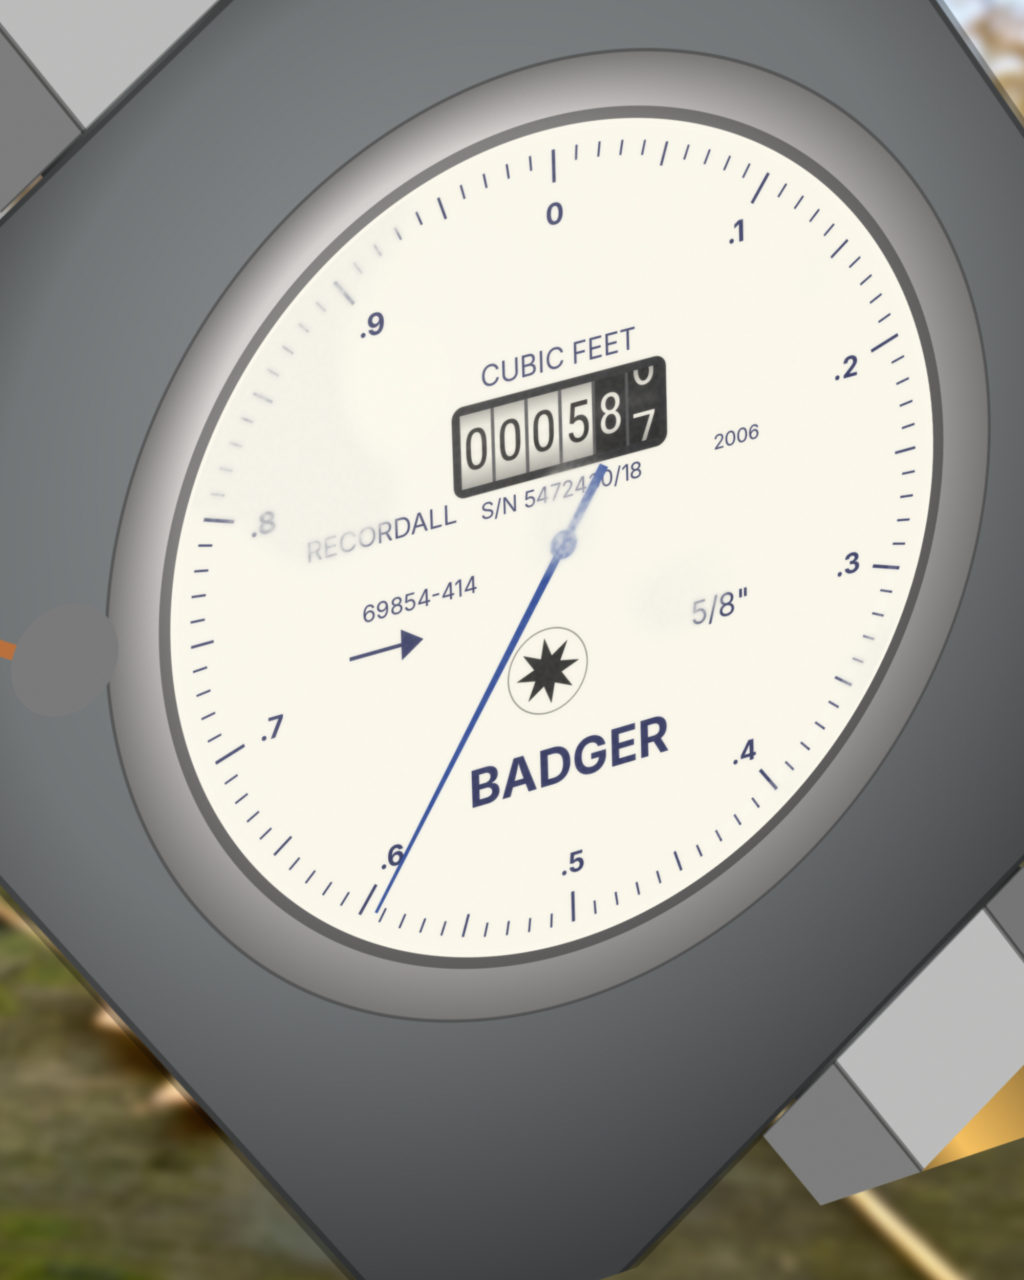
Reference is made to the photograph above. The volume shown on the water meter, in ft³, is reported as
586.59 ft³
